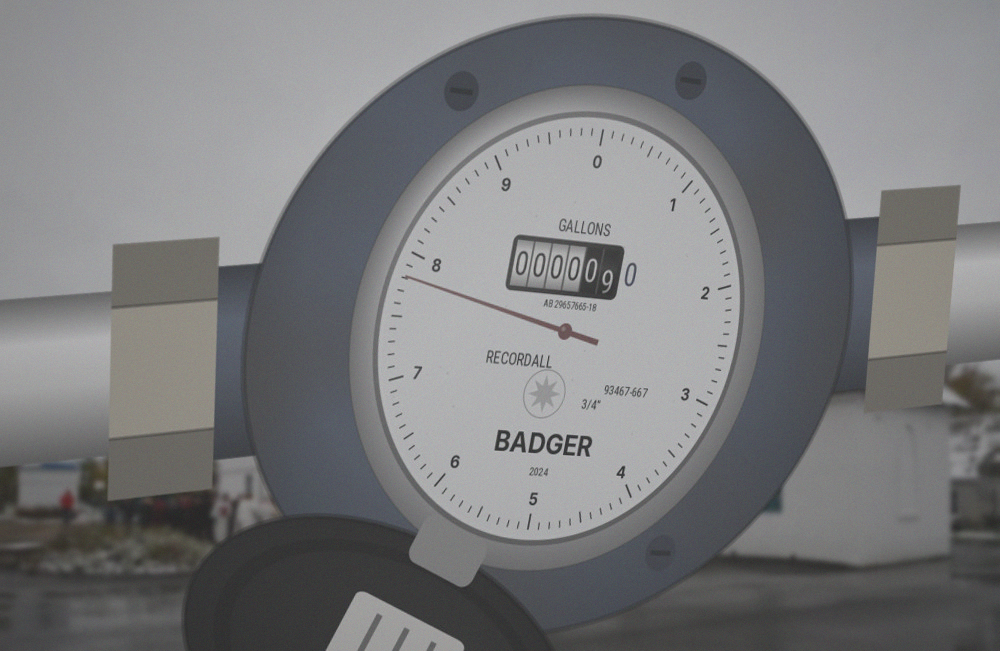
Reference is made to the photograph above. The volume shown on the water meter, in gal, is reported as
87.8 gal
